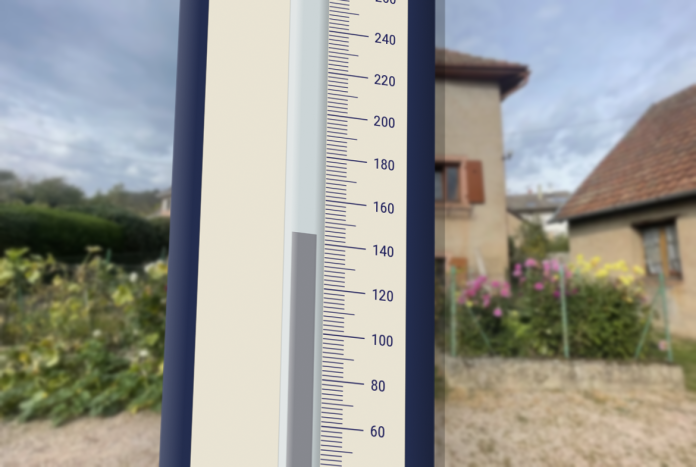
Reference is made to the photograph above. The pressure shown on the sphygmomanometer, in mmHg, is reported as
144 mmHg
